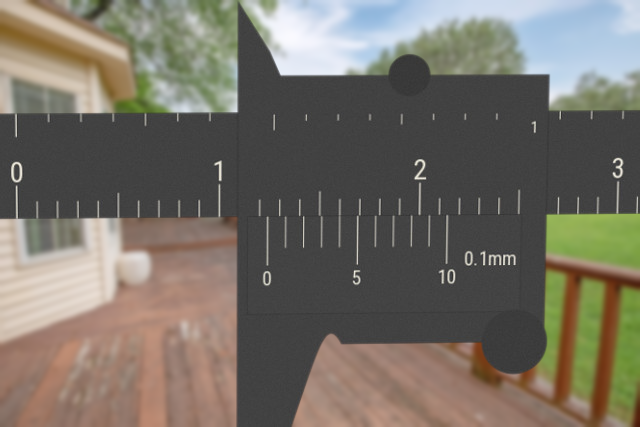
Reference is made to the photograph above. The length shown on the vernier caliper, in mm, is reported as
12.4 mm
